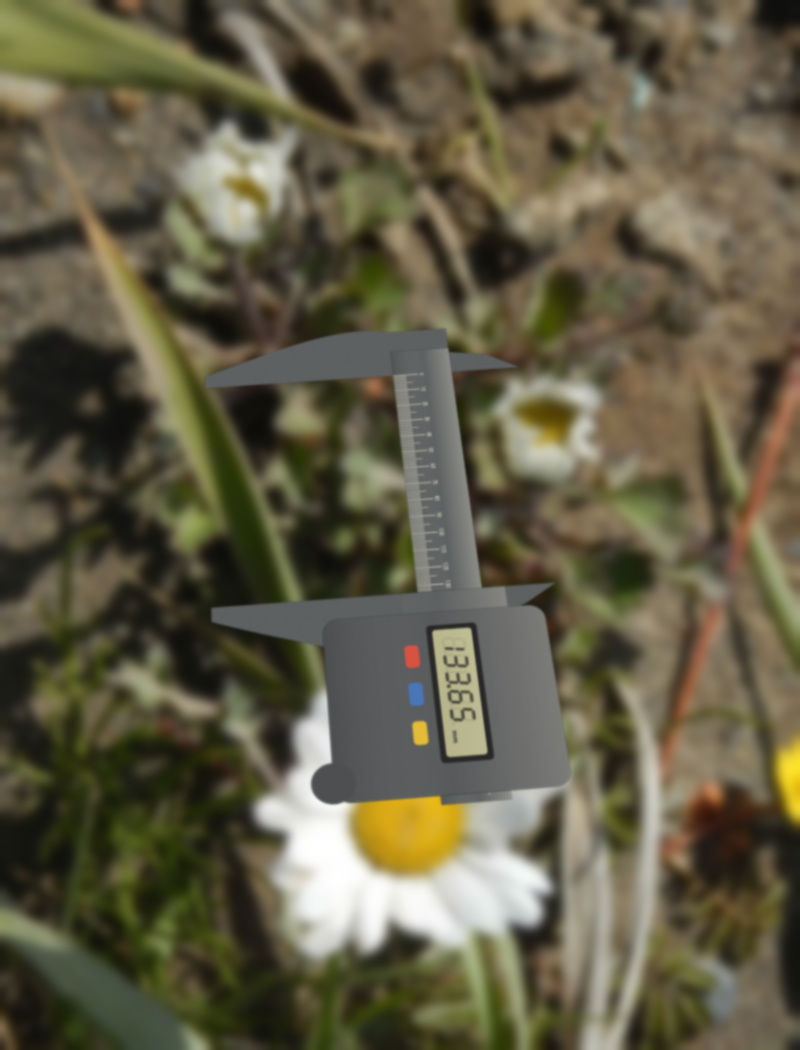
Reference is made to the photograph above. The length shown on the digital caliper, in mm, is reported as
133.65 mm
